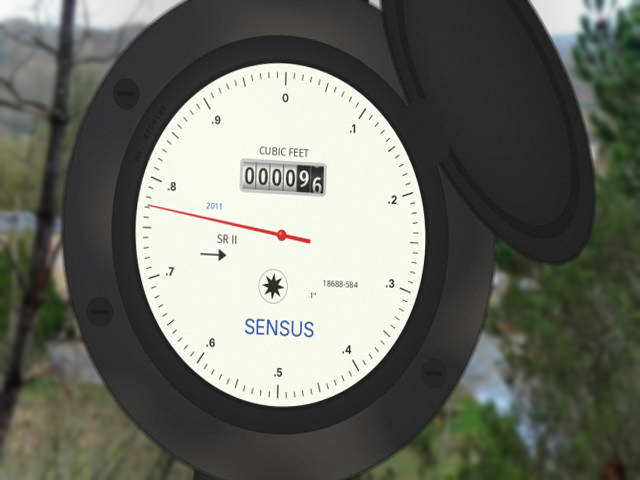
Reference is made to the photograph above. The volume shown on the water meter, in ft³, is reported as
95.77 ft³
